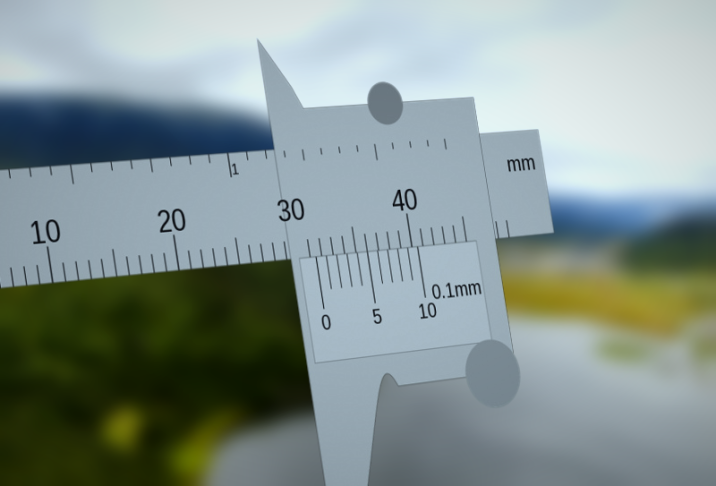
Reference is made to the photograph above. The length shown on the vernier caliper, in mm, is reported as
31.5 mm
